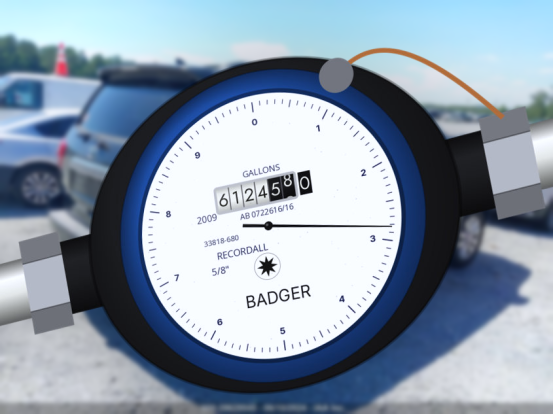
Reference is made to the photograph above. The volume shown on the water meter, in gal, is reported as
6124582.8 gal
